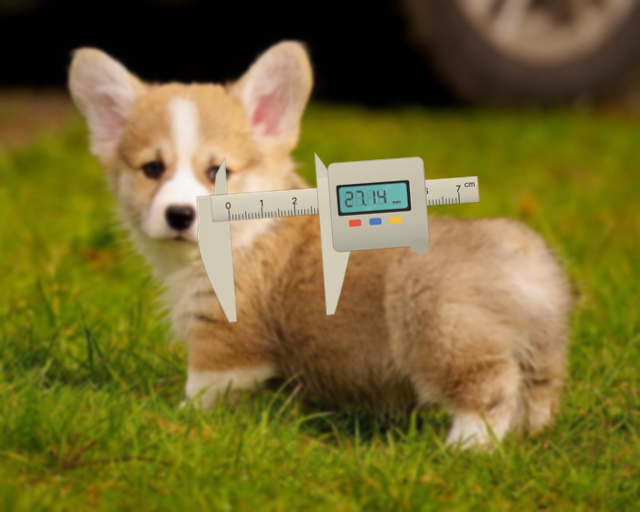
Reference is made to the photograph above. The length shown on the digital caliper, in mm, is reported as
27.14 mm
